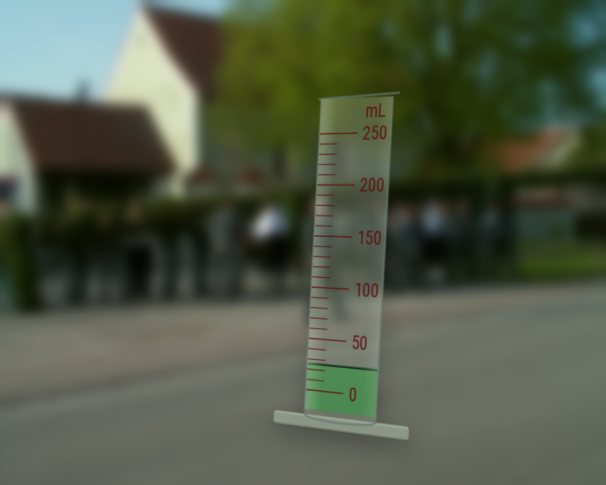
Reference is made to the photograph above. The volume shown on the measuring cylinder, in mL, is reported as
25 mL
